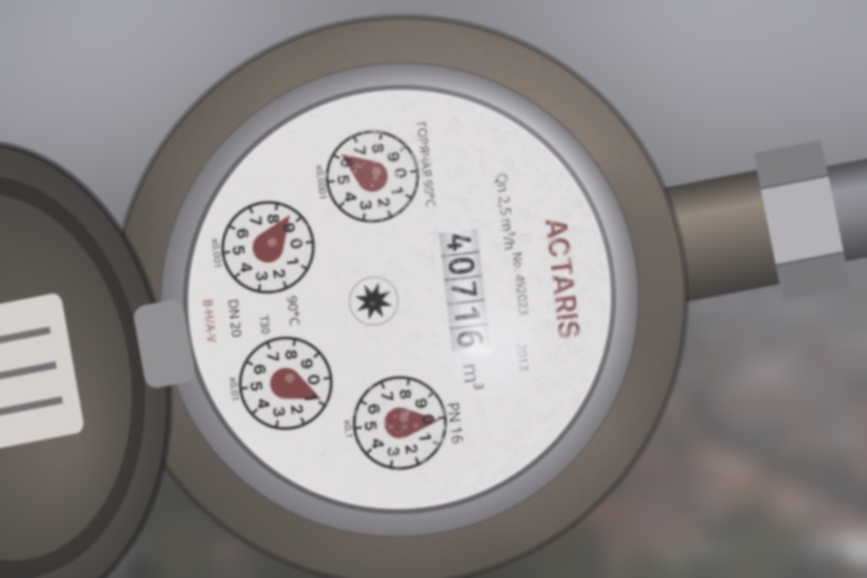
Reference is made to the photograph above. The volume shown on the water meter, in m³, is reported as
40716.0086 m³
